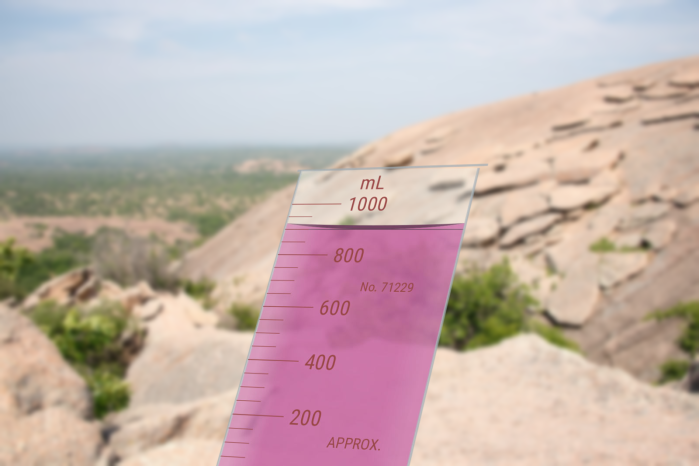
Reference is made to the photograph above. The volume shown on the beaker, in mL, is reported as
900 mL
